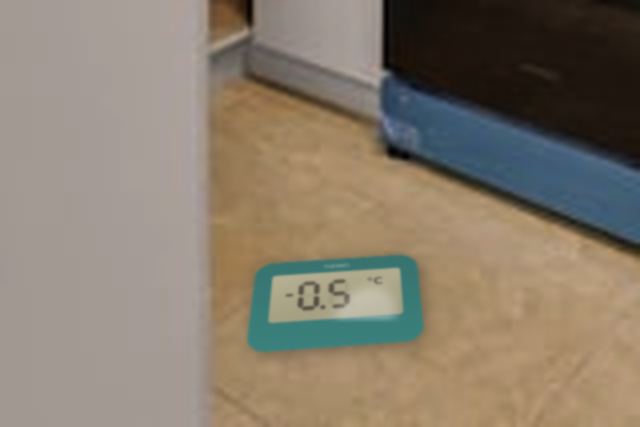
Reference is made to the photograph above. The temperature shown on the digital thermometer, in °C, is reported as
-0.5 °C
